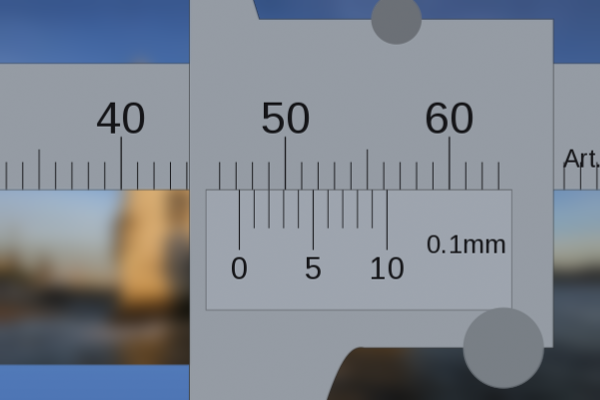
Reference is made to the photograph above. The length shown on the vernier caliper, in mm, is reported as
47.2 mm
